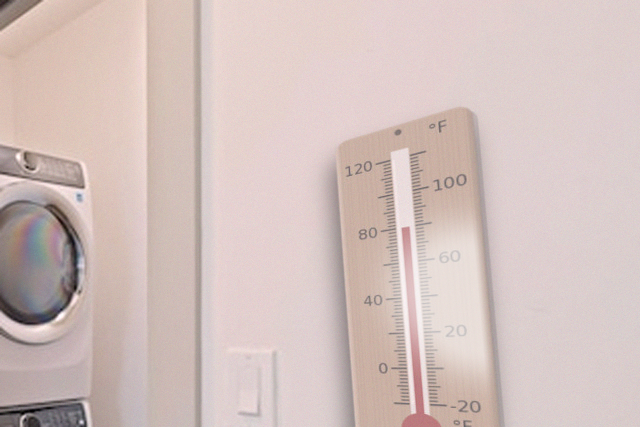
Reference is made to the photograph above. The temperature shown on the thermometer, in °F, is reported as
80 °F
